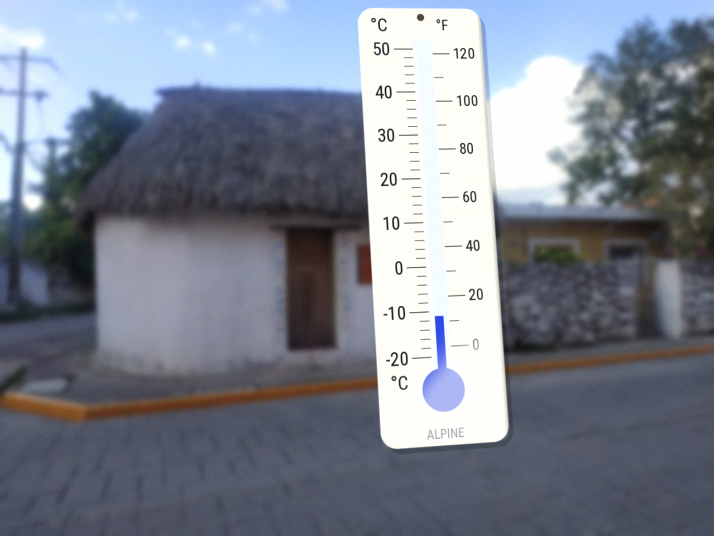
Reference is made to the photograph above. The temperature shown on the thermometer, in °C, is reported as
-11 °C
